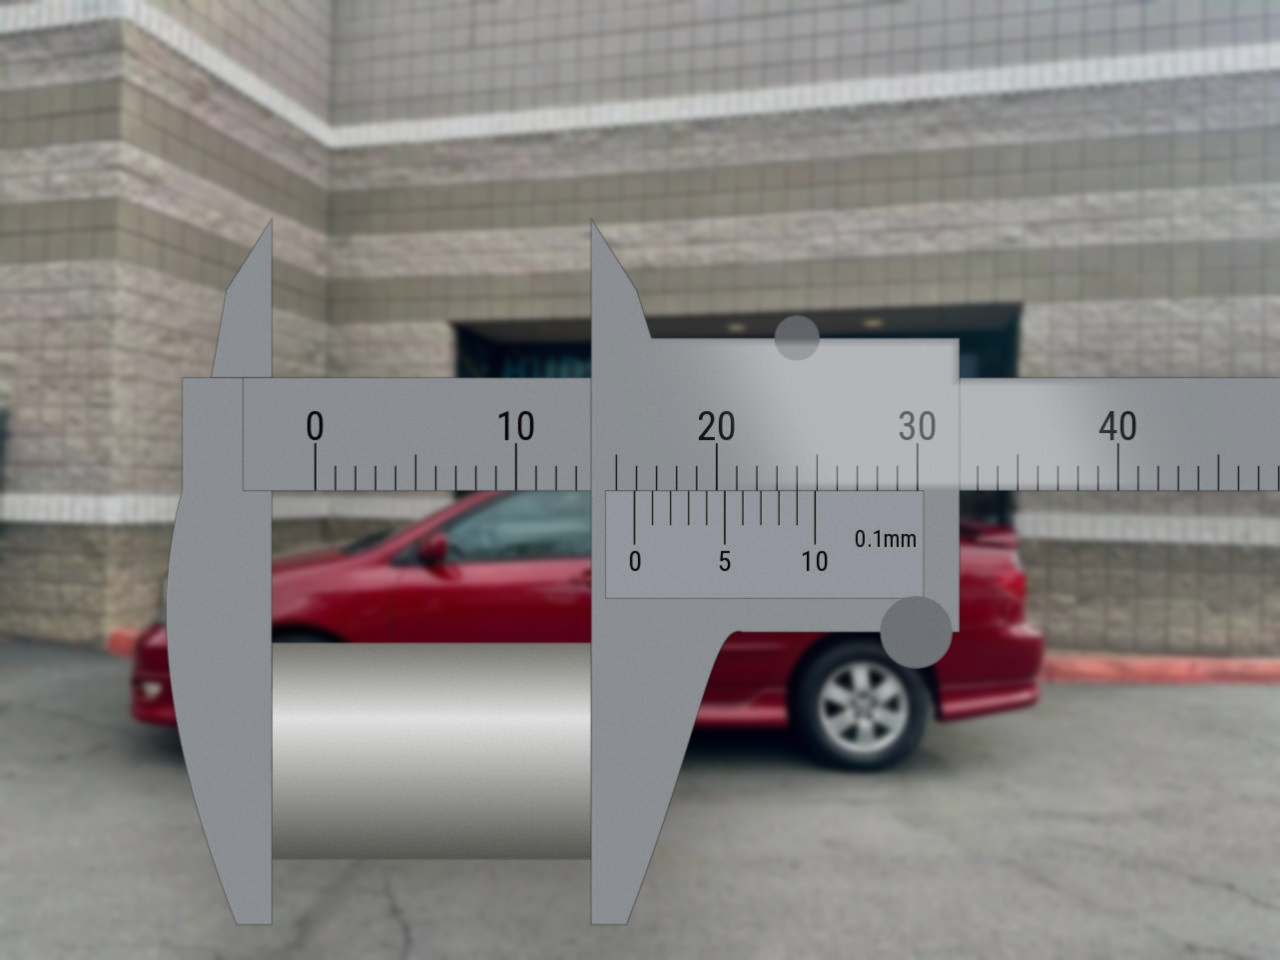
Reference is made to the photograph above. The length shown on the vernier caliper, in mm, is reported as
15.9 mm
